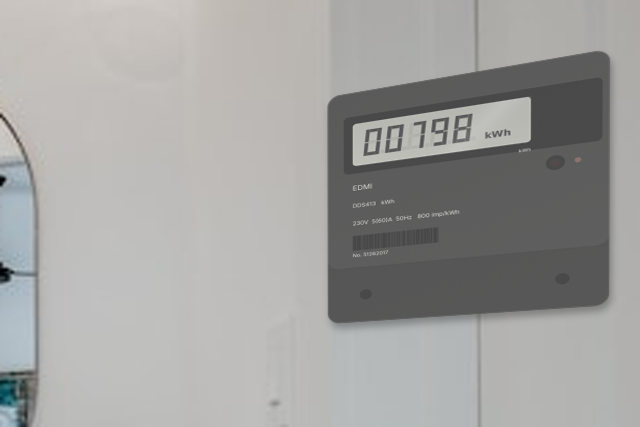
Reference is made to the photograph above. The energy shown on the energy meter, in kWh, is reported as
798 kWh
